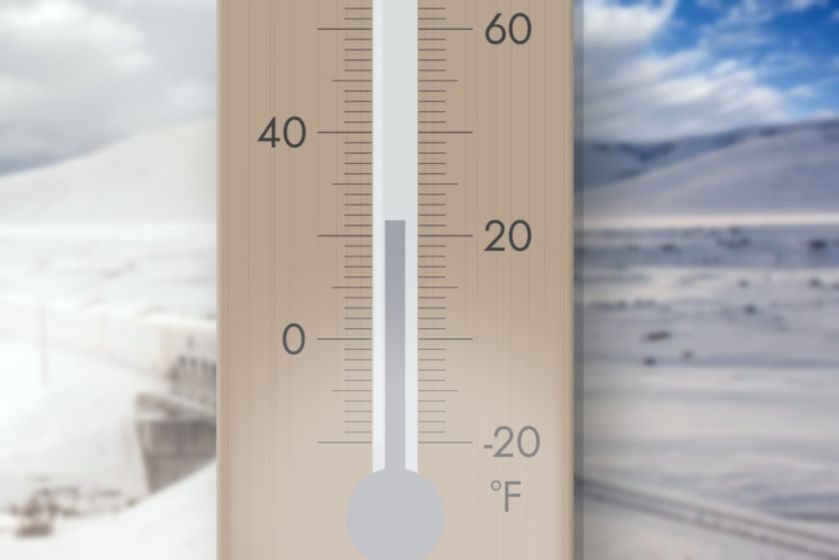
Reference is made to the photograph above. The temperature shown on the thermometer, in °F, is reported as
23 °F
